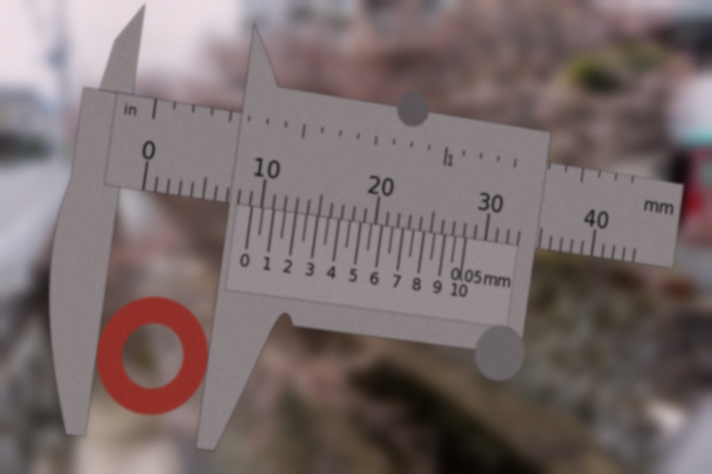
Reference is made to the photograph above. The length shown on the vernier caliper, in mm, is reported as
9.2 mm
